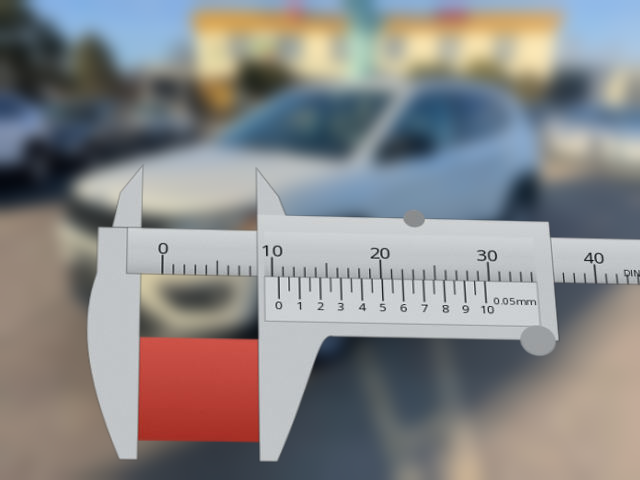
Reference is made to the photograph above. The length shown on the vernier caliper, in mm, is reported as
10.6 mm
